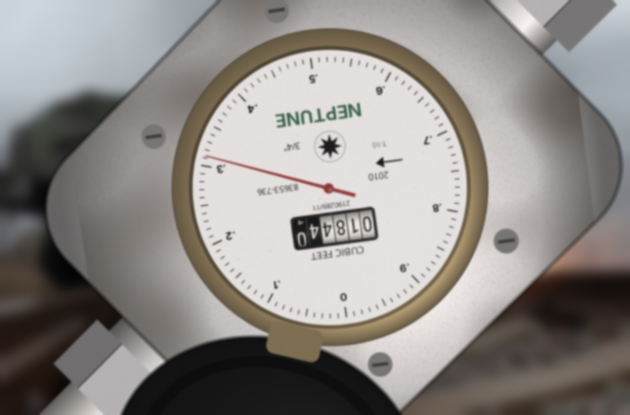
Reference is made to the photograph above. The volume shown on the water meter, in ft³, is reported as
18440.31 ft³
